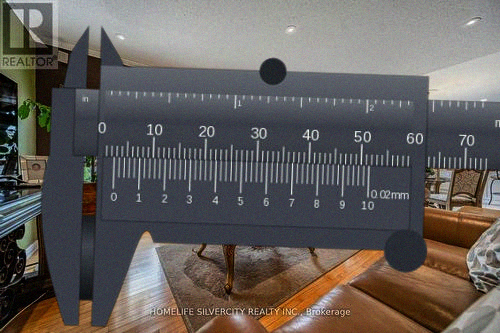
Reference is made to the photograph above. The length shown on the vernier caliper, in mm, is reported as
2.5 mm
